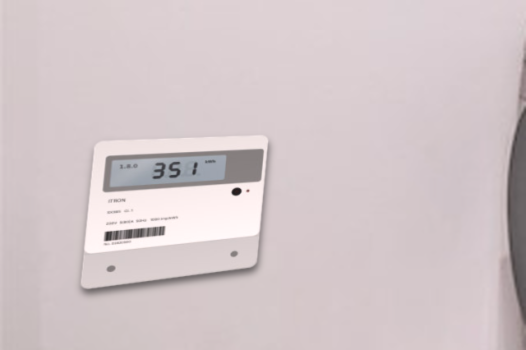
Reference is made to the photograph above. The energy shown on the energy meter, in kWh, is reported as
351 kWh
